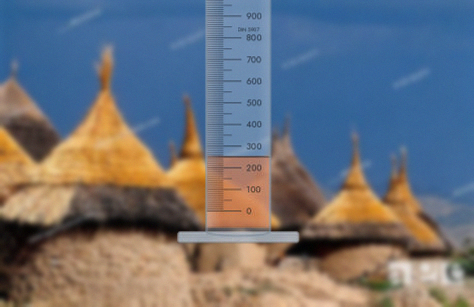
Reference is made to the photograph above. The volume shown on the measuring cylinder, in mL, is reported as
250 mL
